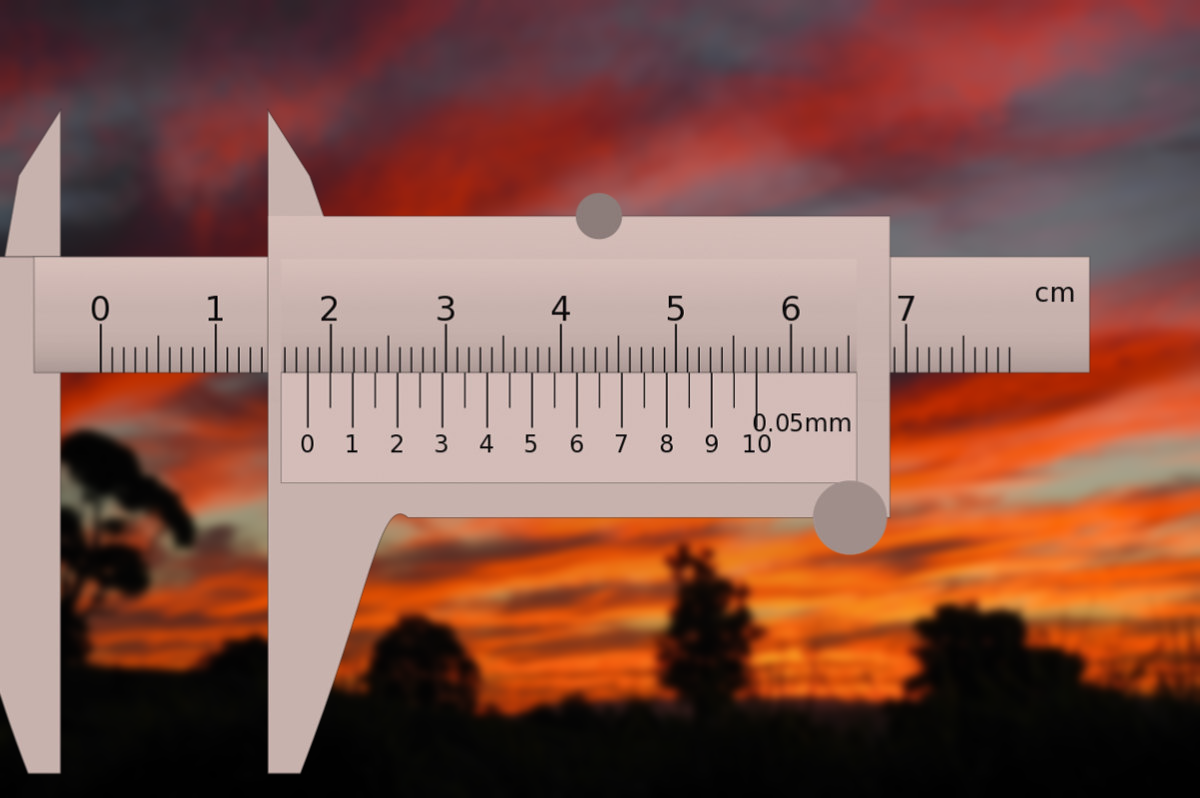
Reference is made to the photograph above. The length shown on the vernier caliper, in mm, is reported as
18.0 mm
